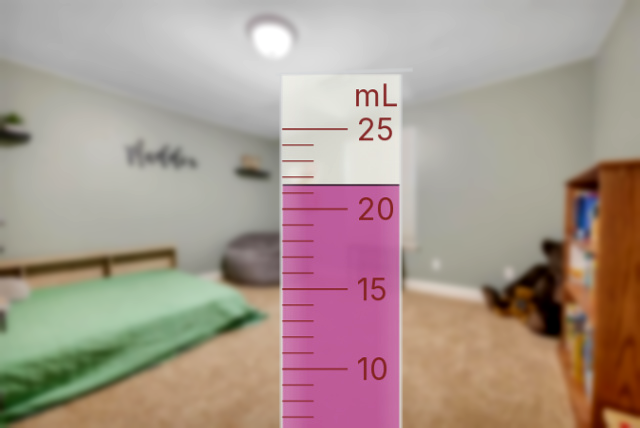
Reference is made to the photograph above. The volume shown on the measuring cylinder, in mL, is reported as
21.5 mL
